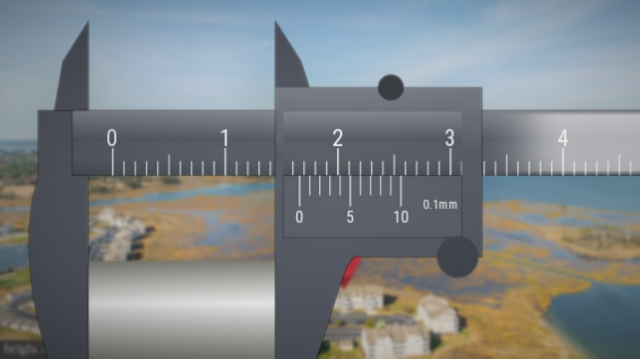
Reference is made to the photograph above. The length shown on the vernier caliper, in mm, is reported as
16.6 mm
